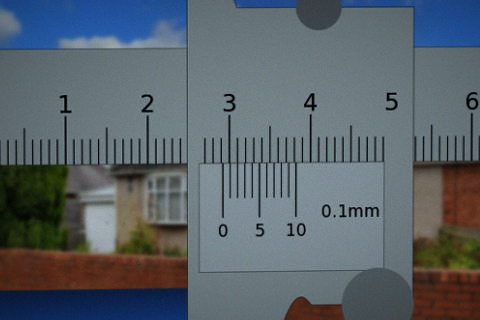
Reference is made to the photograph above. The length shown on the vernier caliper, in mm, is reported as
29.2 mm
